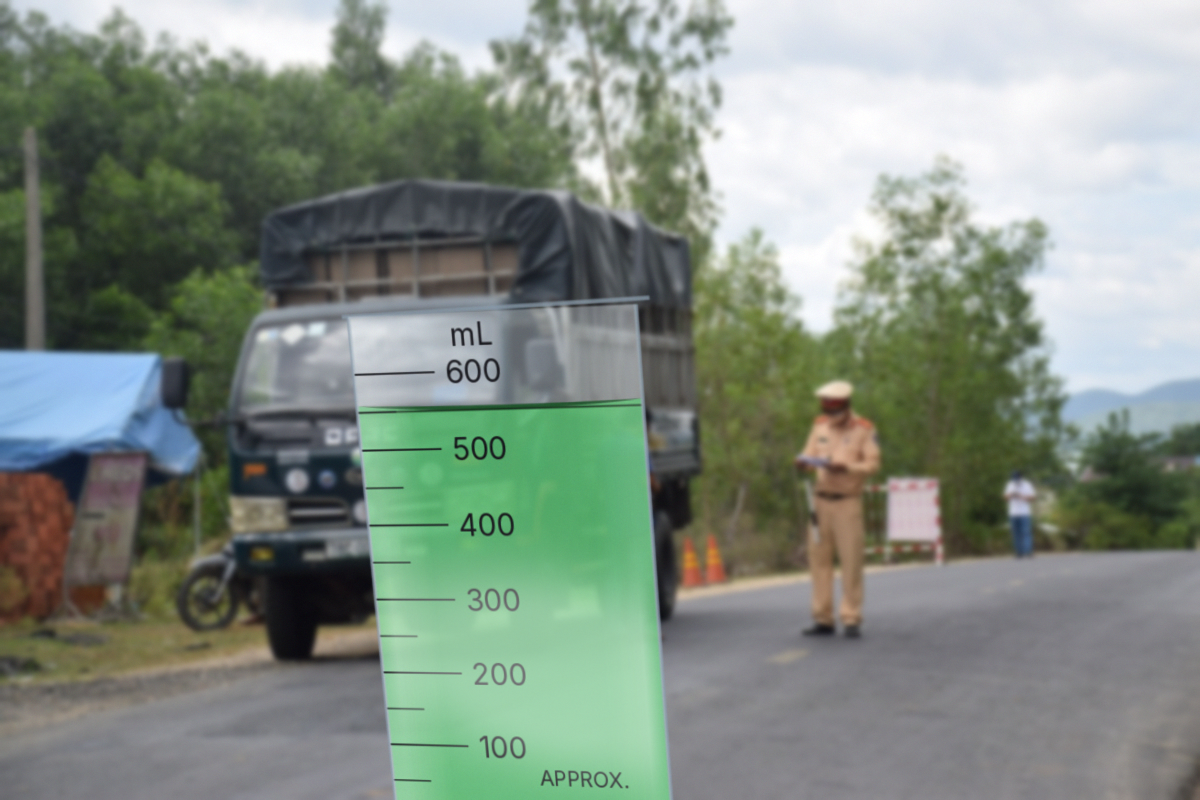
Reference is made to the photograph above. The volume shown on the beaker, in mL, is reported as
550 mL
